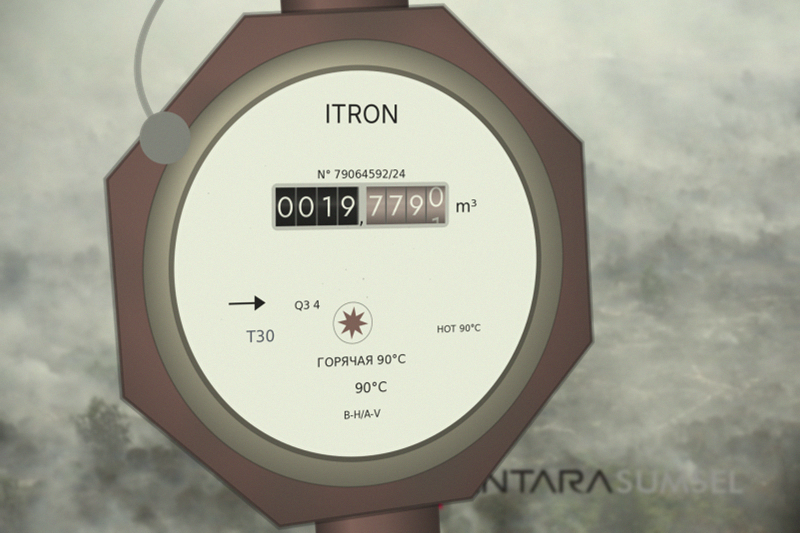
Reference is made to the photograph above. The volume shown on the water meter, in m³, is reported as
19.7790 m³
